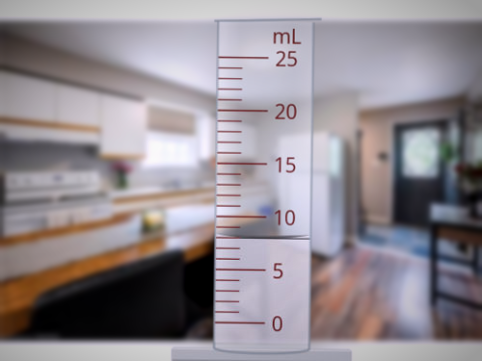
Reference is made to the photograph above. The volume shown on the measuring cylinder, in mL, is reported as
8 mL
